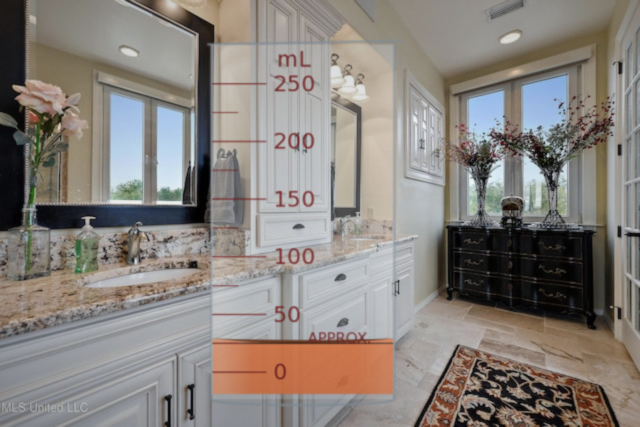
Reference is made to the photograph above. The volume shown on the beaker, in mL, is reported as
25 mL
